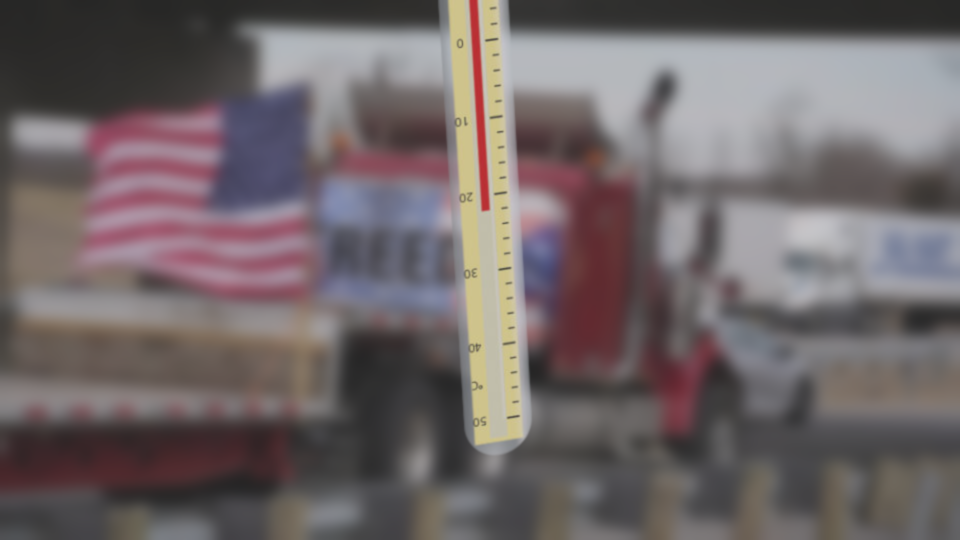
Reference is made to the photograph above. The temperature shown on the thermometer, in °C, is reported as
22 °C
